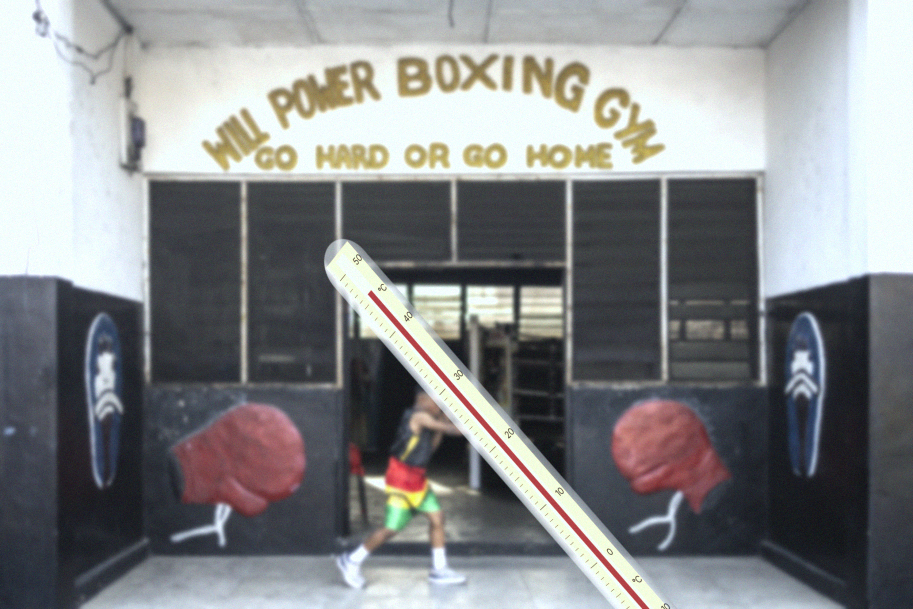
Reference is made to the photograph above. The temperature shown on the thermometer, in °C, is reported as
46 °C
